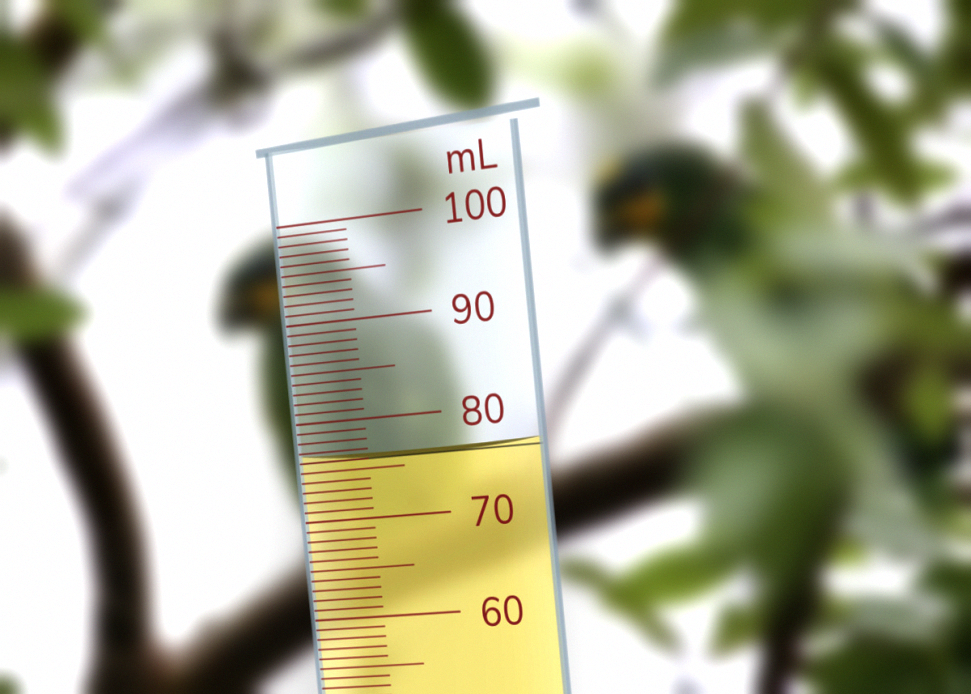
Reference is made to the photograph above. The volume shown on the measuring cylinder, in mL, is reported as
76 mL
